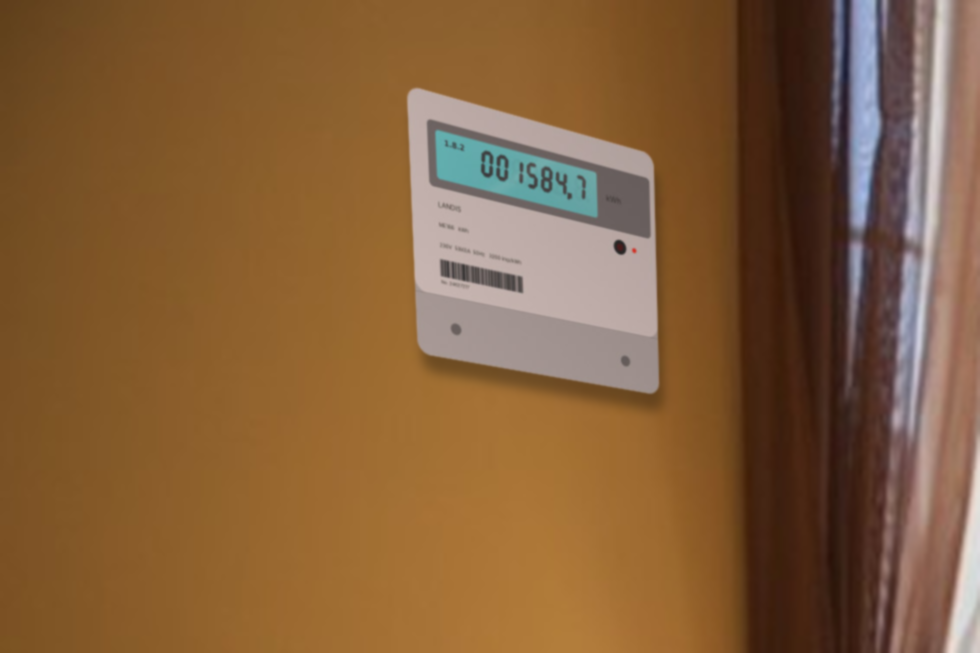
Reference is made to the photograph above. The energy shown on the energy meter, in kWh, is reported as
1584.7 kWh
